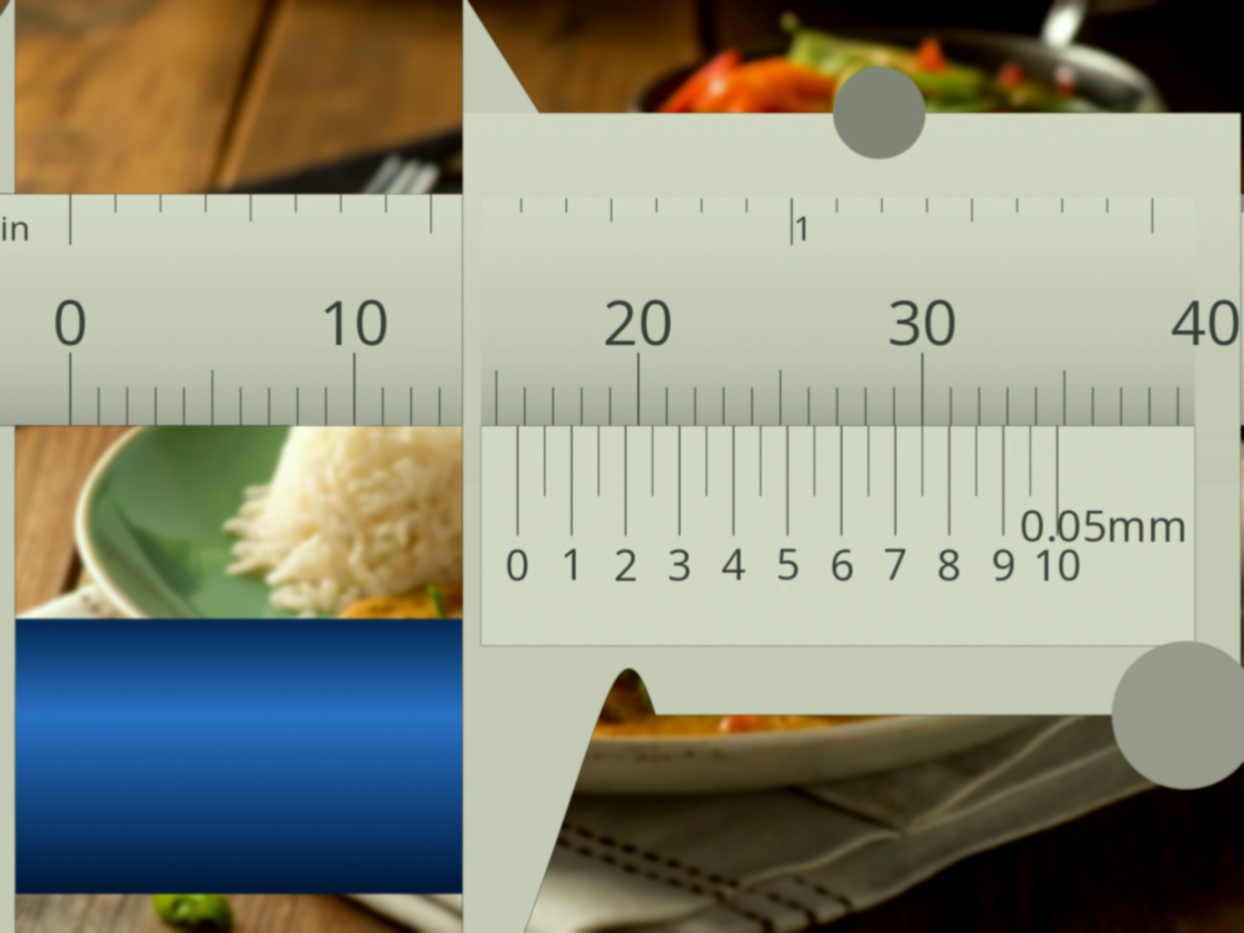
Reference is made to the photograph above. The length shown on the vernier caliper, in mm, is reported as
15.75 mm
